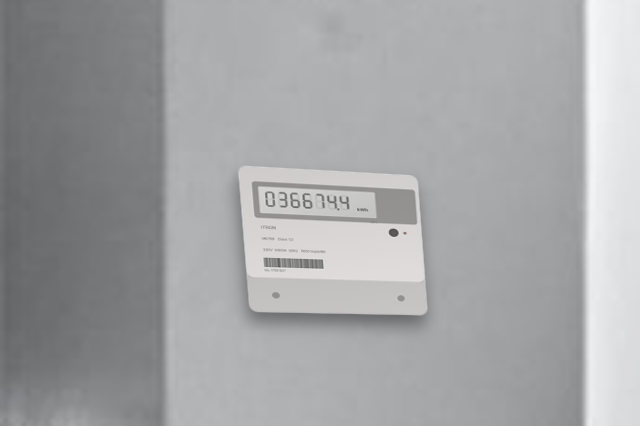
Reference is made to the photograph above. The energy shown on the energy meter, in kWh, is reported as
36674.4 kWh
